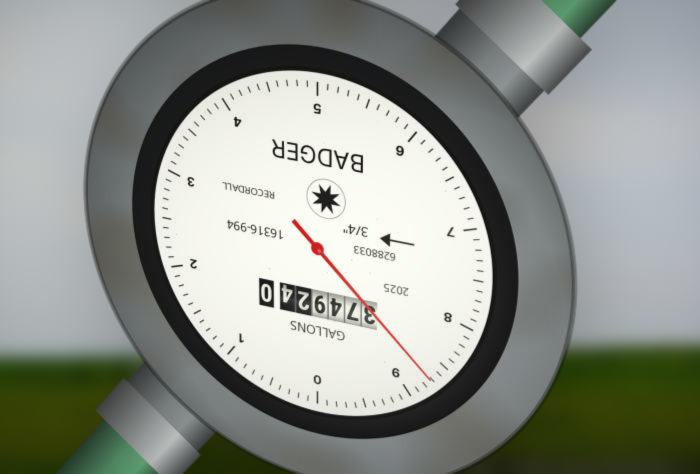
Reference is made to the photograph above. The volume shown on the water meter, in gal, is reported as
3749238.7 gal
